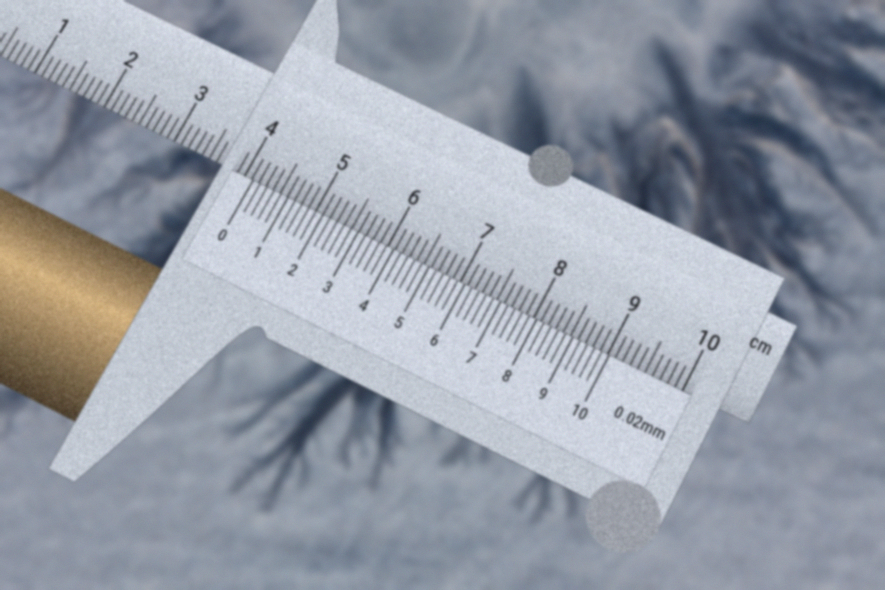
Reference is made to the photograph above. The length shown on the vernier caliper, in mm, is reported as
41.2 mm
